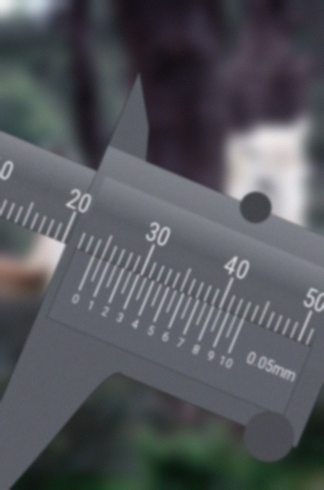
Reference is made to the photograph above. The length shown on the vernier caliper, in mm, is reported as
24.0 mm
